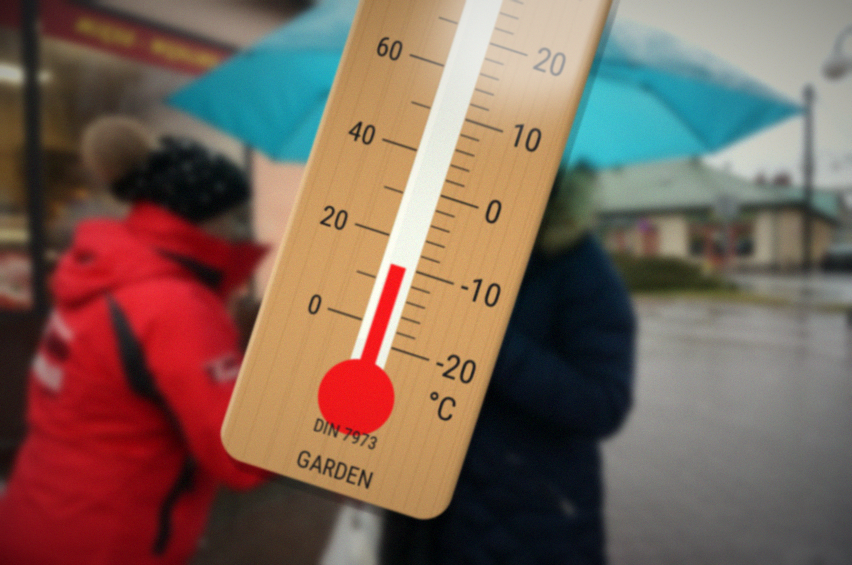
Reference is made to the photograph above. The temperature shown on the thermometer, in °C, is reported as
-10 °C
